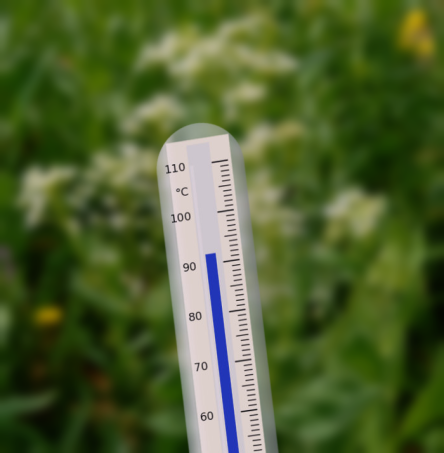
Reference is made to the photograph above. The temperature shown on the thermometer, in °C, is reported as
92 °C
